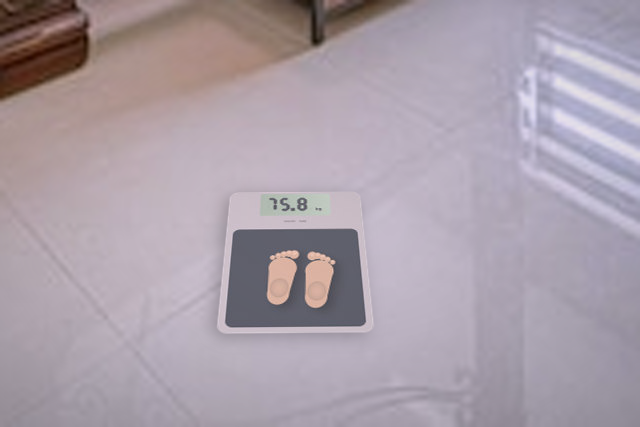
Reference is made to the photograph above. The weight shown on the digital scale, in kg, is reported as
75.8 kg
